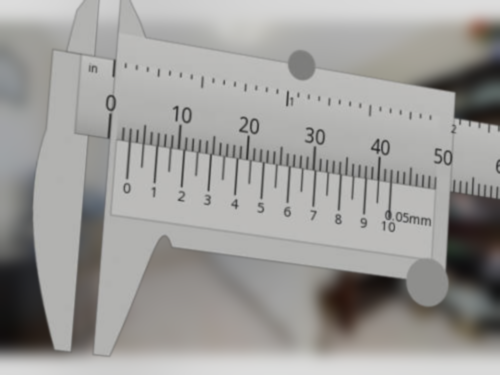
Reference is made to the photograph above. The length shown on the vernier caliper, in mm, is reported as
3.0 mm
